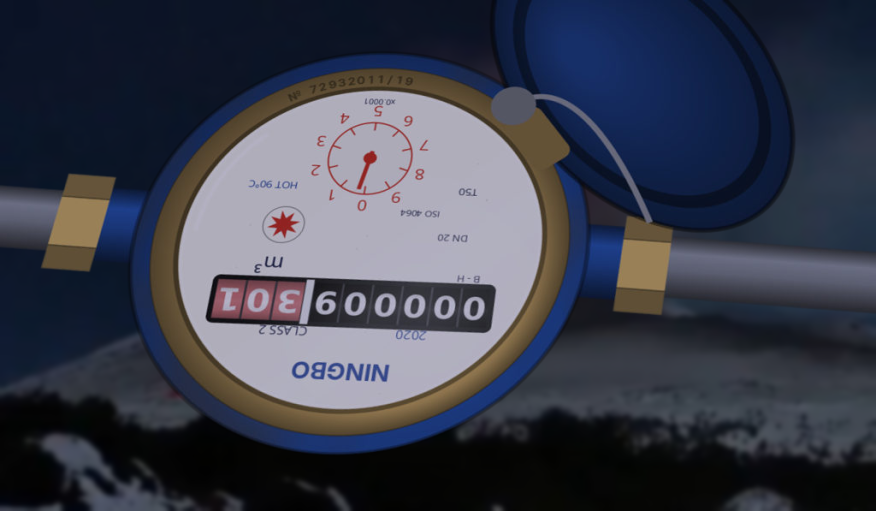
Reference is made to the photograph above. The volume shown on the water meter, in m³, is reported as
9.3010 m³
